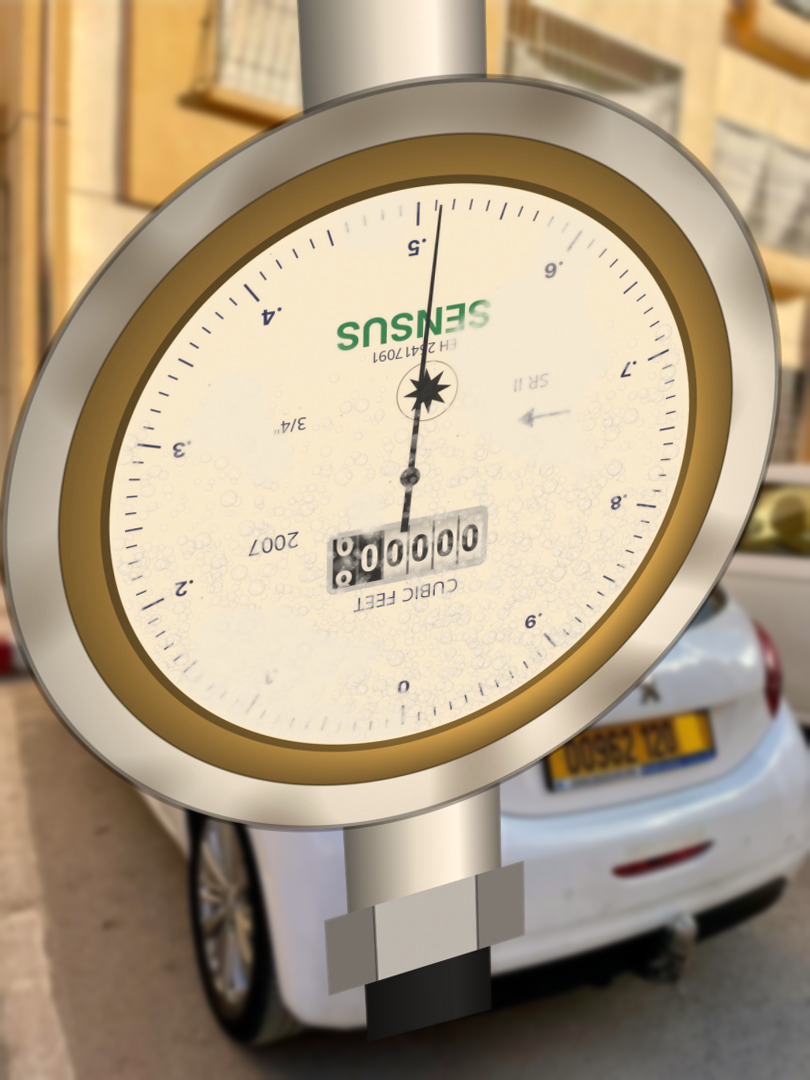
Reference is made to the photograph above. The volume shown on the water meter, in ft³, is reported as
8.51 ft³
